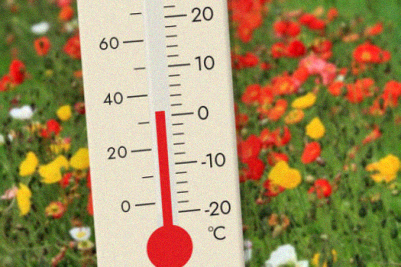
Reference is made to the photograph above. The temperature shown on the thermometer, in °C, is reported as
1 °C
